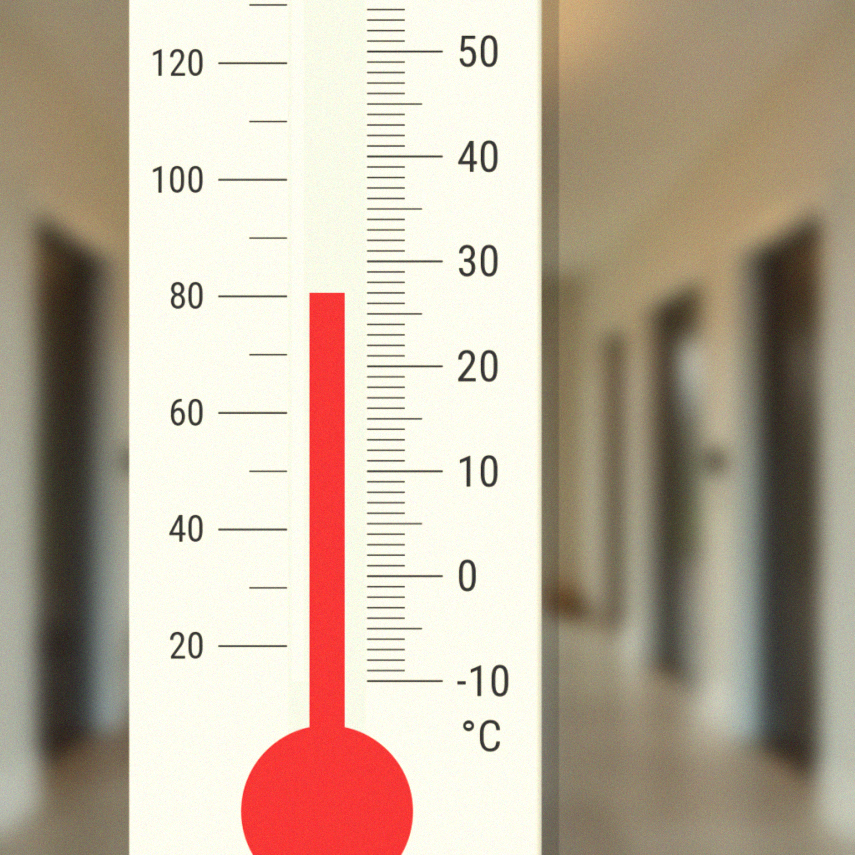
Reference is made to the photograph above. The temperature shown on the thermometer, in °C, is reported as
27 °C
